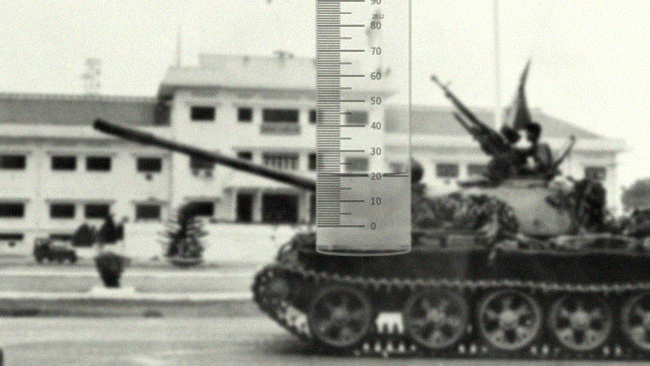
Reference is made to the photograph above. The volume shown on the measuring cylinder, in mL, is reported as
20 mL
